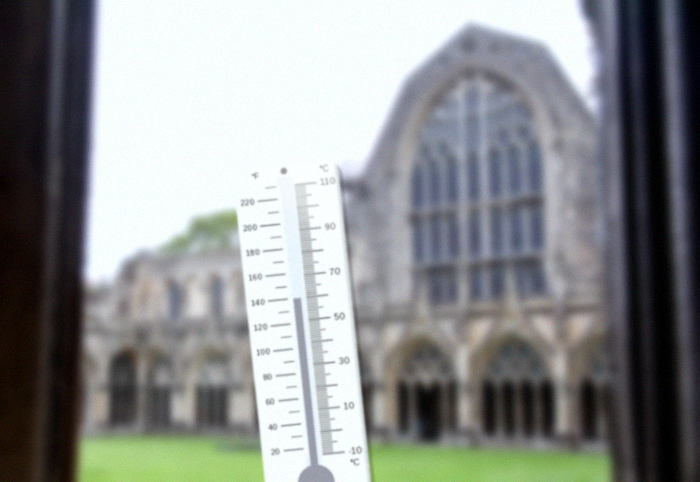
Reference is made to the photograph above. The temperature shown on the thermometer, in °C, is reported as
60 °C
